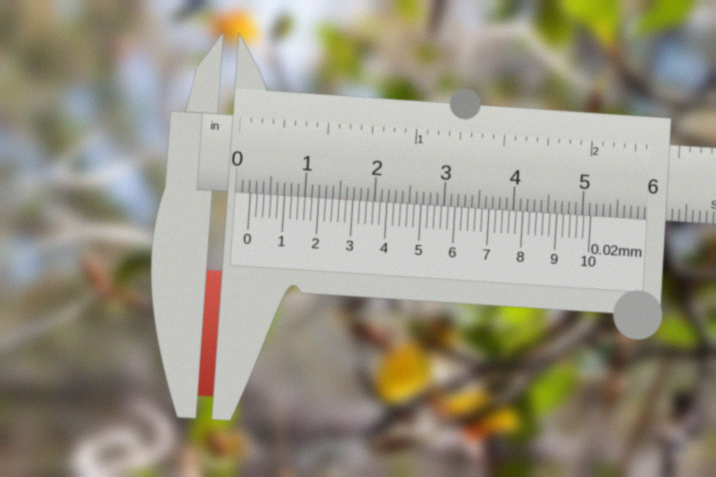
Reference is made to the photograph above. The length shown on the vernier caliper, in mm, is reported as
2.2 mm
